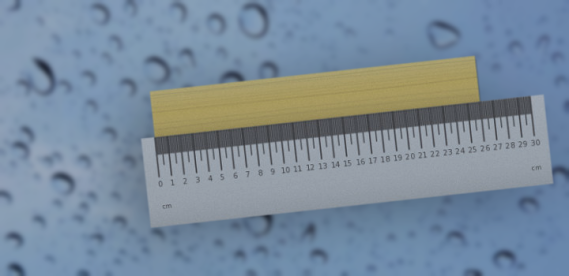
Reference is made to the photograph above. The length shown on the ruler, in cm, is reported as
26 cm
